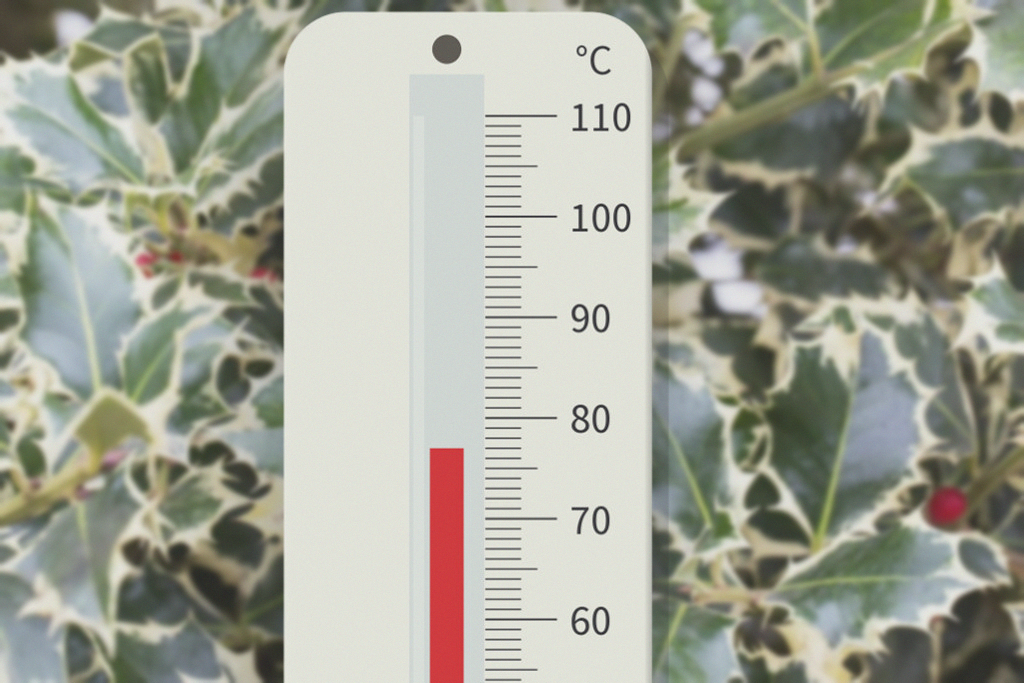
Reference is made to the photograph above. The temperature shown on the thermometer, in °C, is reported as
77 °C
